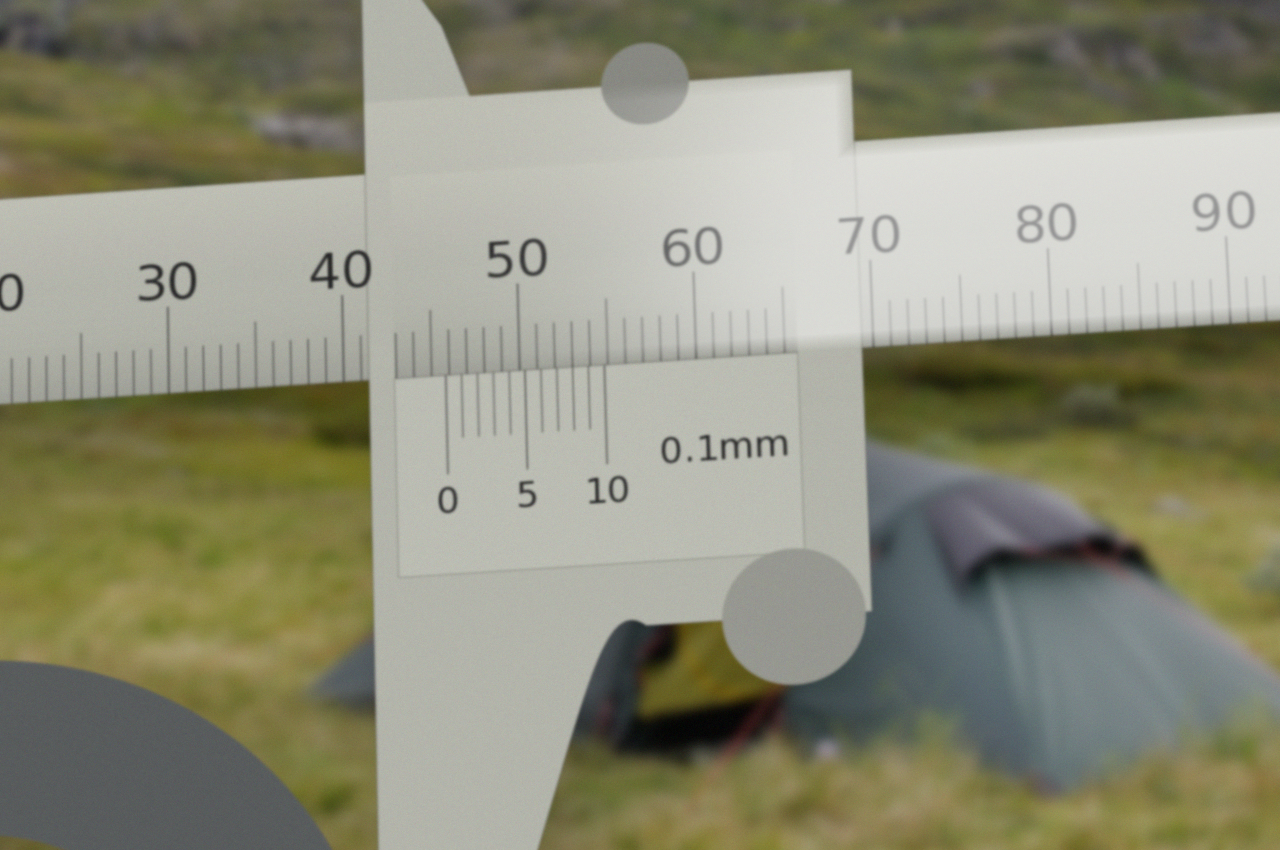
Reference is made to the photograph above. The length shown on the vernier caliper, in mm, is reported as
45.8 mm
